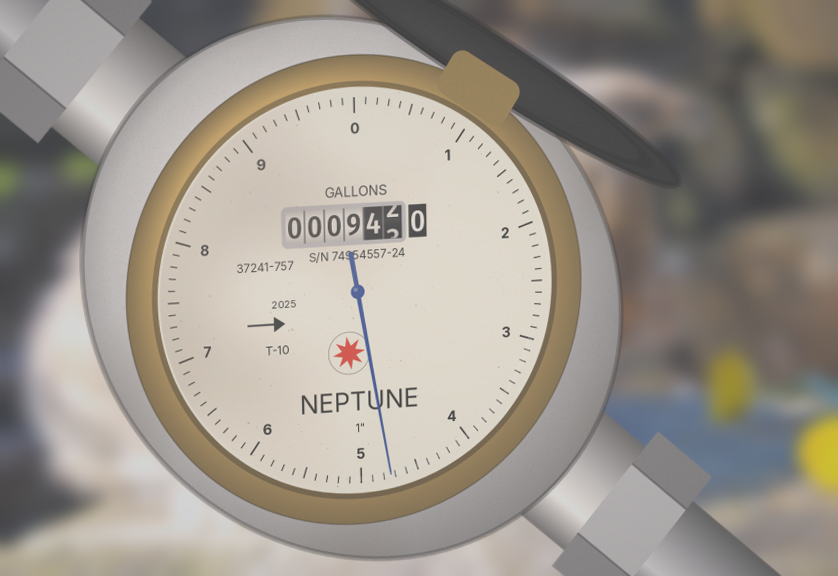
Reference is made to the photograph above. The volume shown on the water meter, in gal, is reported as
9424.7 gal
